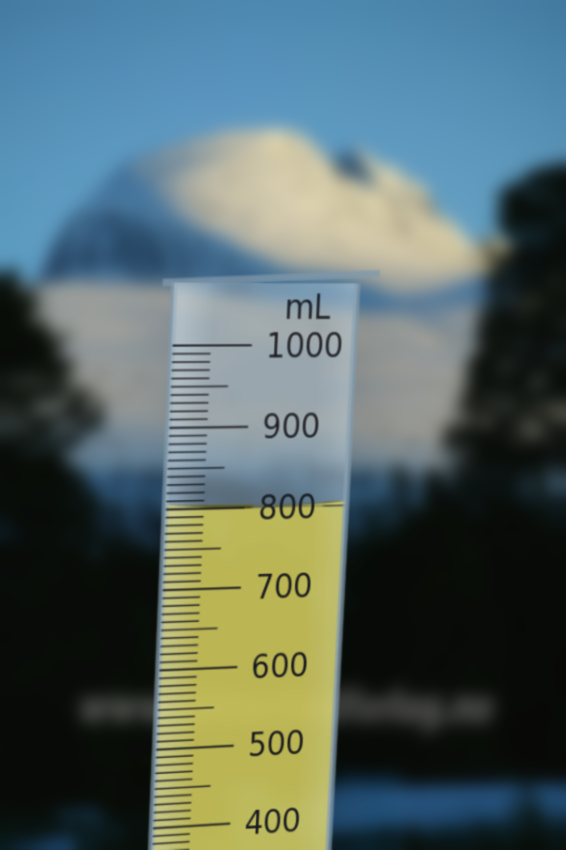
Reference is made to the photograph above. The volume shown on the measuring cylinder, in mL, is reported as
800 mL
